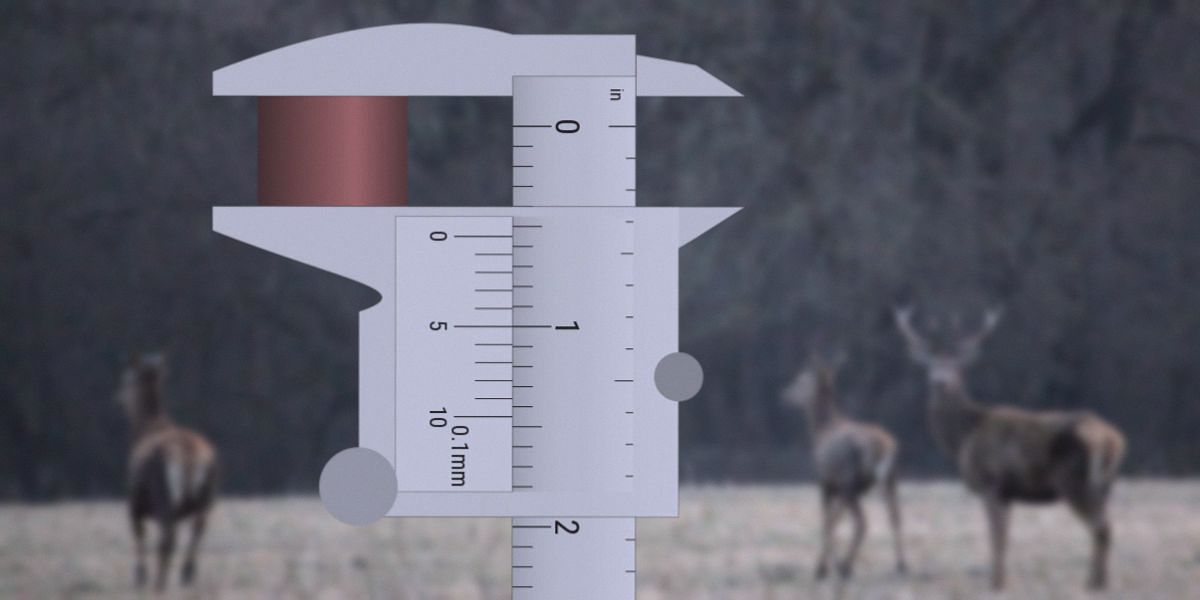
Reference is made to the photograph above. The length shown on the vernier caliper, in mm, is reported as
5.5 mm
